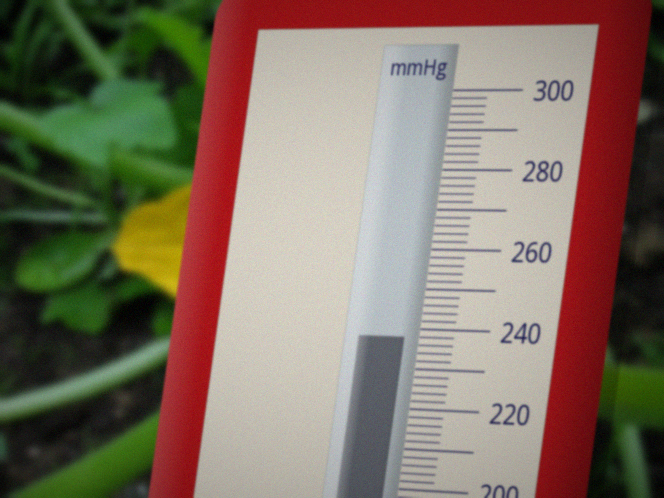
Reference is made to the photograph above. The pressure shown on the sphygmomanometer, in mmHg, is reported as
238 mmHg
